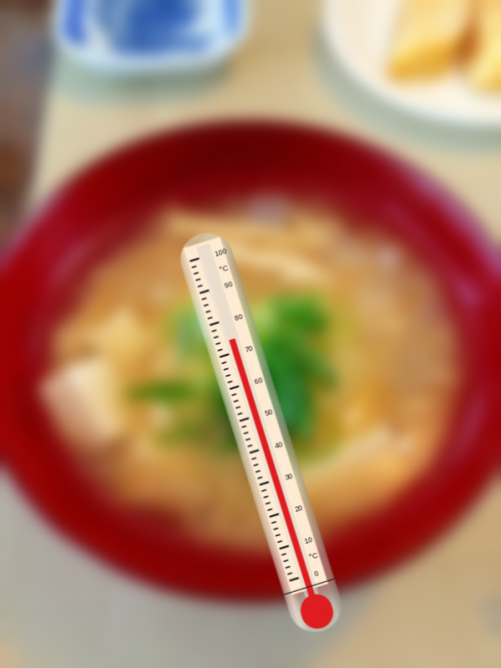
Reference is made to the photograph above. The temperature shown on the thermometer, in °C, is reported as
74 °C
